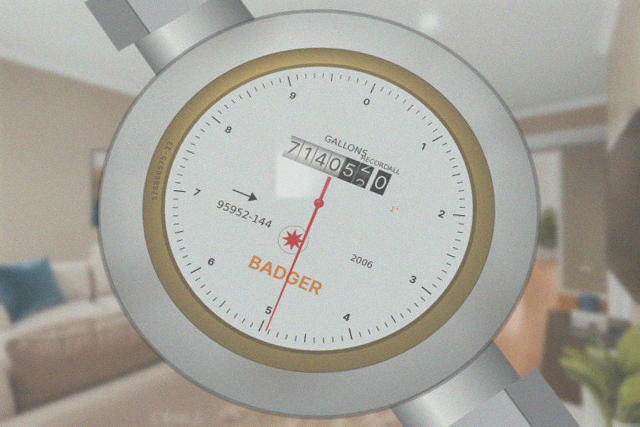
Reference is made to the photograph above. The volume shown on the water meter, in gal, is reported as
7140524.9 gal
